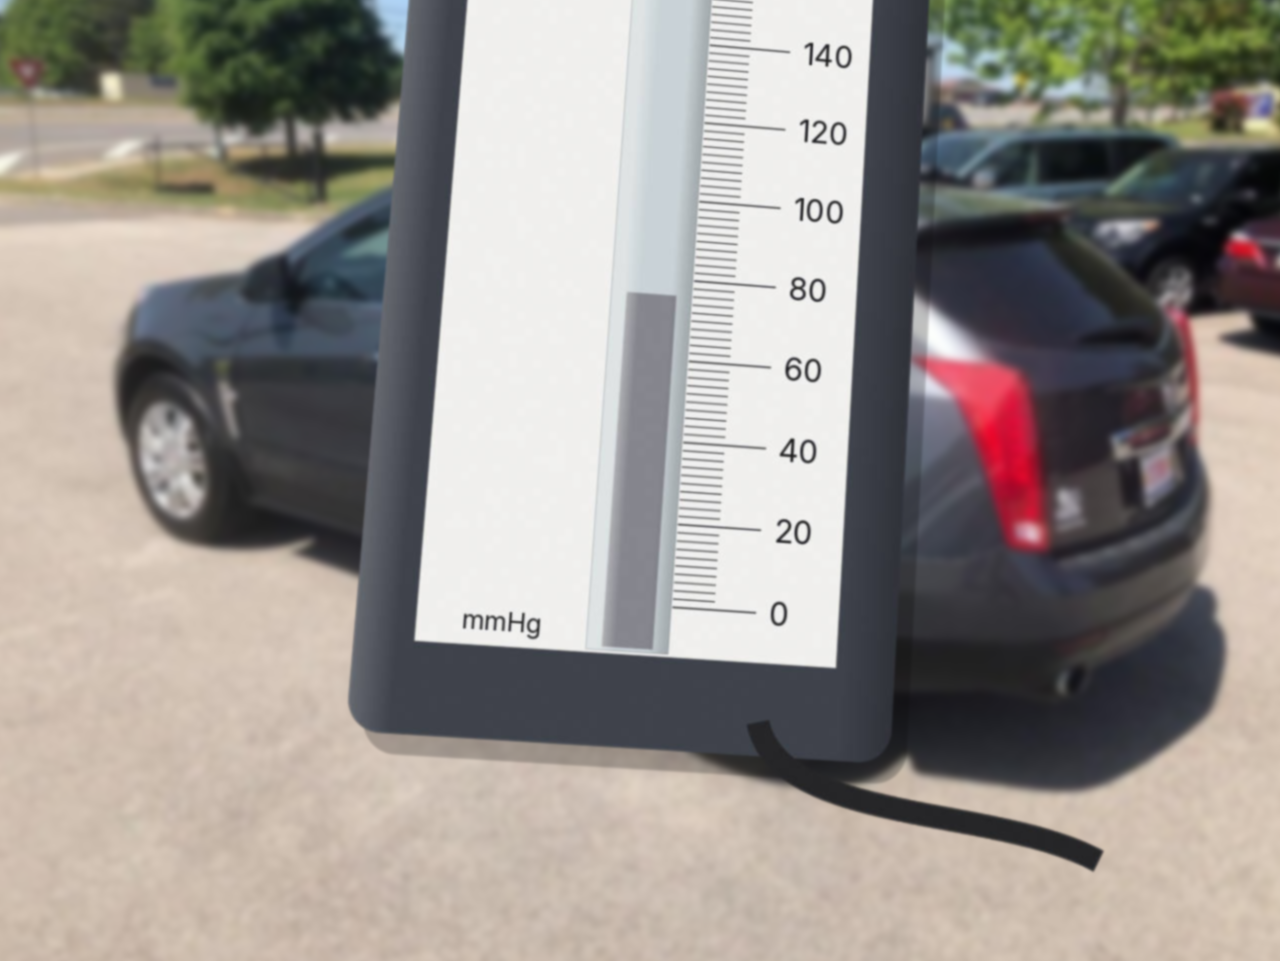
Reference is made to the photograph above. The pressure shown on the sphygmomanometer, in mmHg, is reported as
76 mmHg
